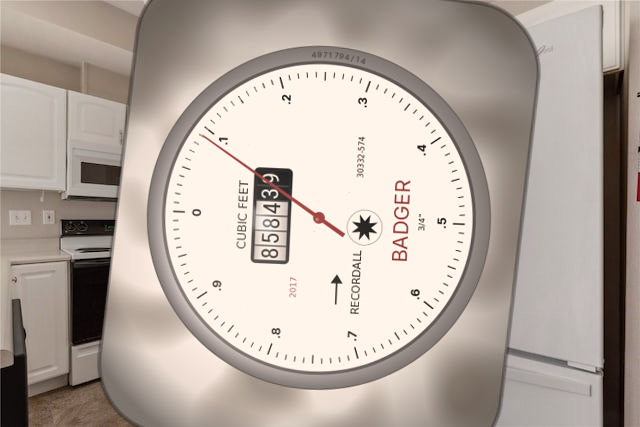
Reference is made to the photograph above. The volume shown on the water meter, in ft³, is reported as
858439.09 ft³
